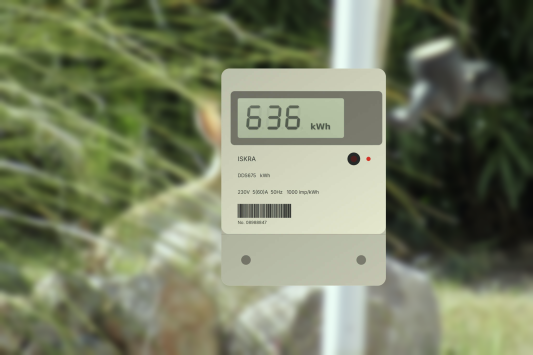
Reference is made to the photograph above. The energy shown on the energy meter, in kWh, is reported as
636 kWh
